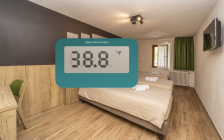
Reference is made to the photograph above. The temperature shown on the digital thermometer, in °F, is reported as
38.8 °F
